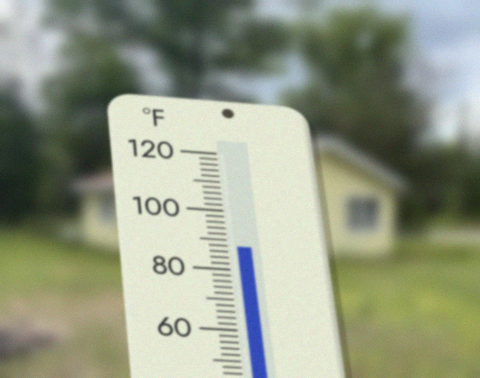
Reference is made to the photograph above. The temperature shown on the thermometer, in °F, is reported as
88 °F
